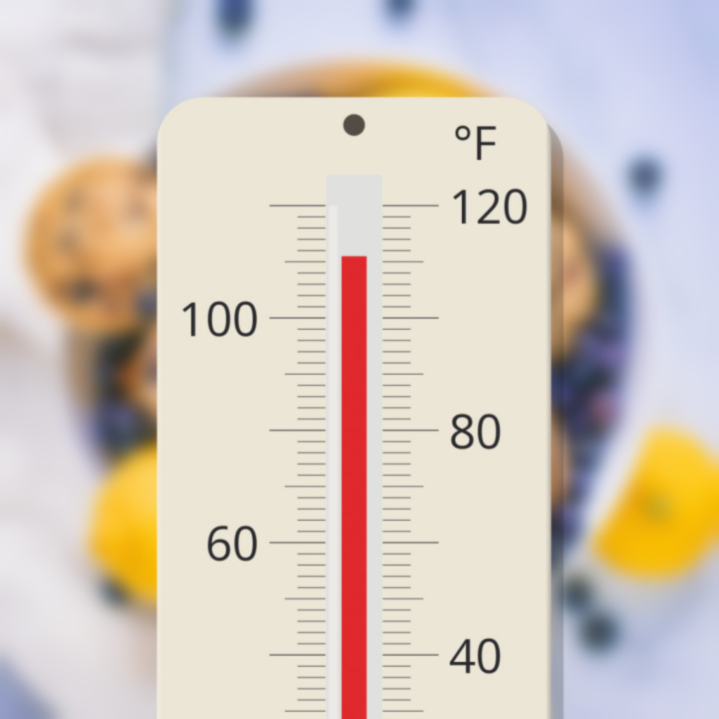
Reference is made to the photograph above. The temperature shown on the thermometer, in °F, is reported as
111 °F
